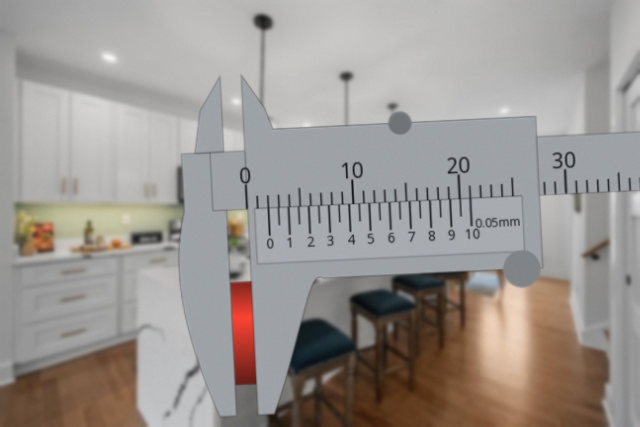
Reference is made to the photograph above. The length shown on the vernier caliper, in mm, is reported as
2.0 mm
